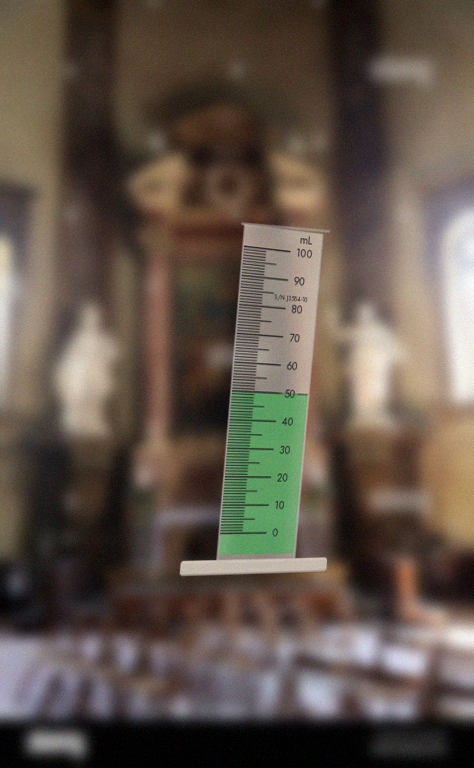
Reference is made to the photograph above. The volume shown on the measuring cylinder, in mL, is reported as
50 mL
